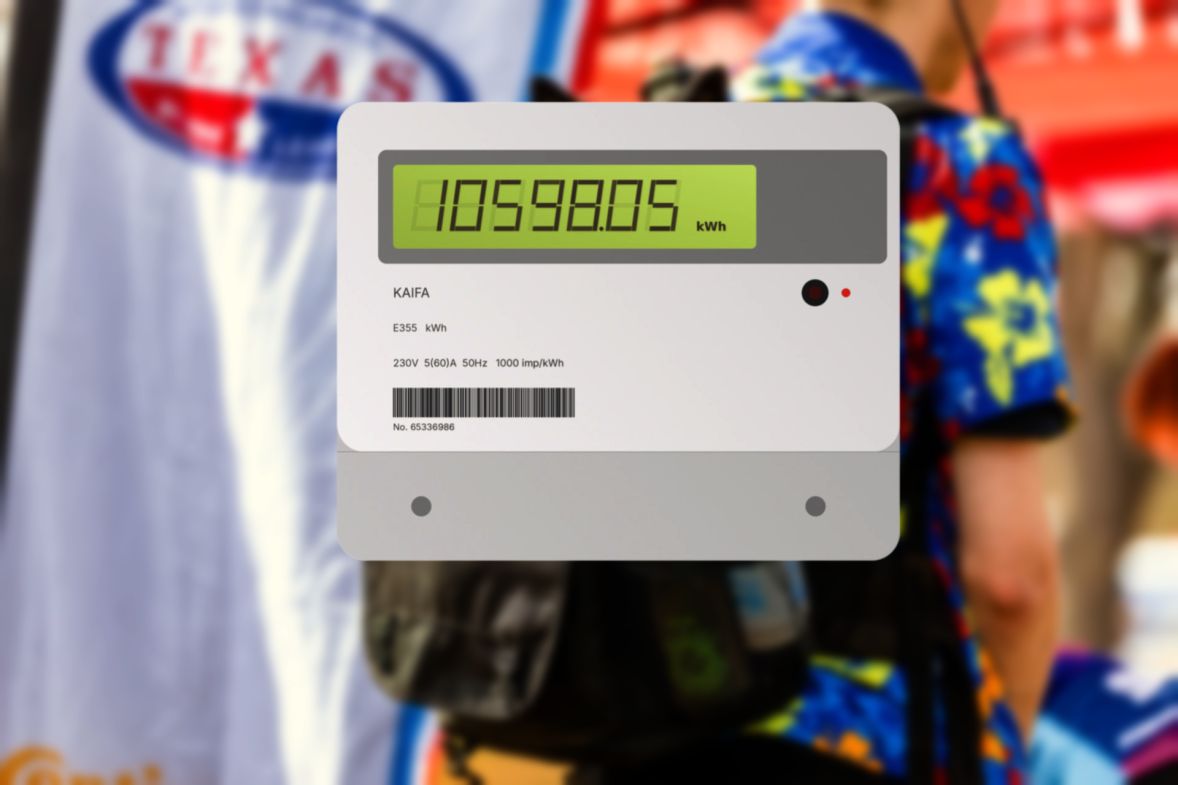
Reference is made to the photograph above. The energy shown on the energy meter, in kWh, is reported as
10598.05 kWh
